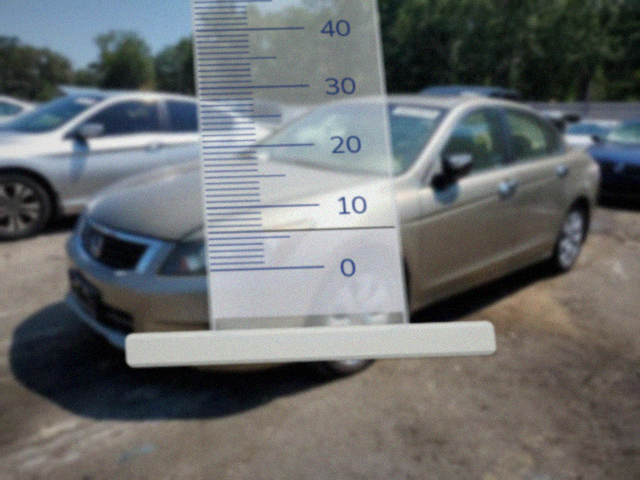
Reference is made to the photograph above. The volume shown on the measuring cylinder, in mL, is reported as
6 mL
